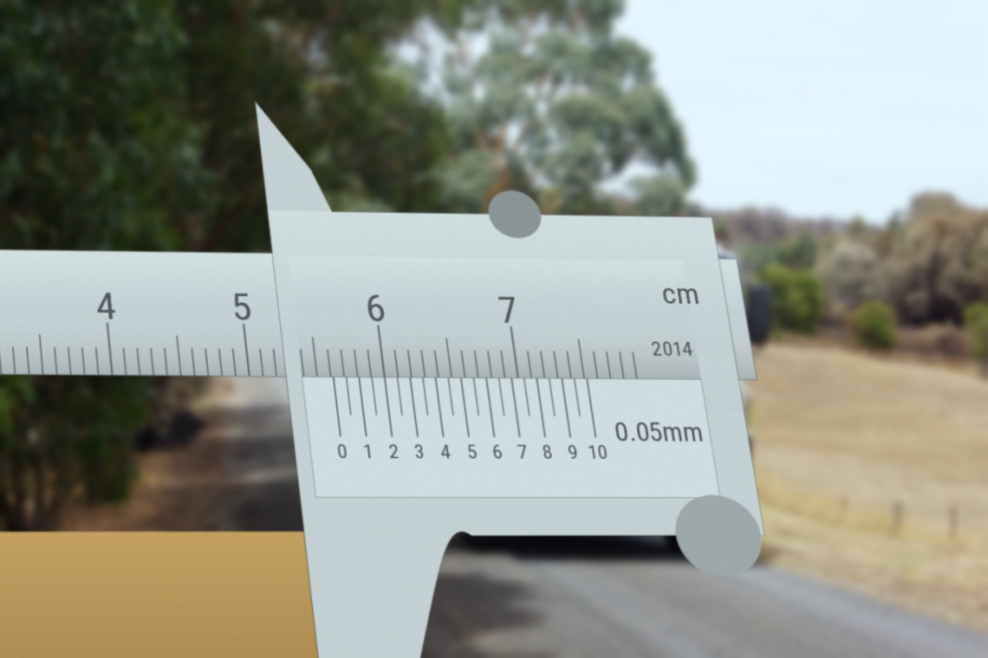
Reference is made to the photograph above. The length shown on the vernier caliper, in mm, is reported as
56.2 mm
